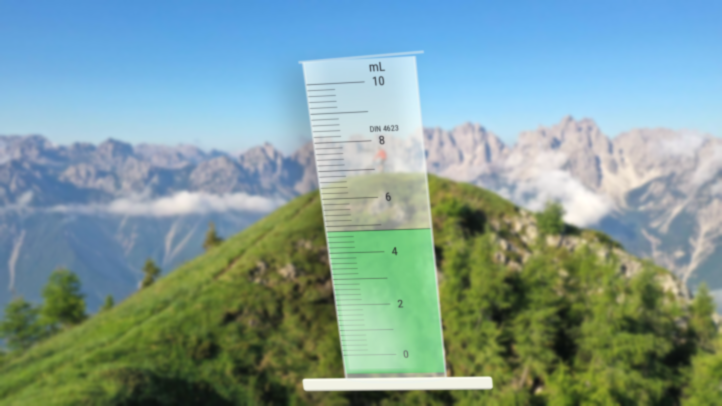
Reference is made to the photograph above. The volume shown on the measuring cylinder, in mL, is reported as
4.8 mL
